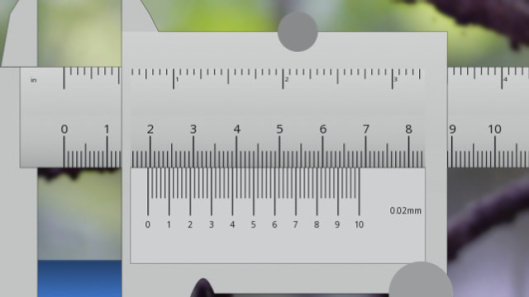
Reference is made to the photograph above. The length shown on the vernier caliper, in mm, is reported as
19.5 mm
